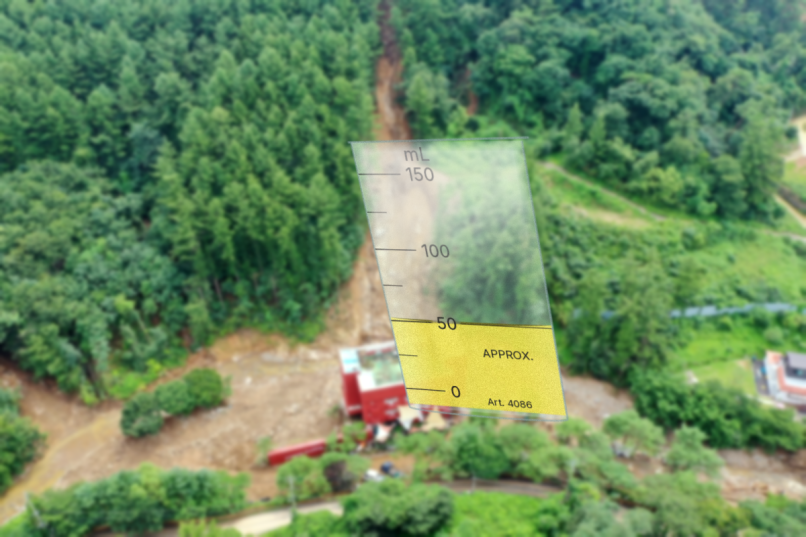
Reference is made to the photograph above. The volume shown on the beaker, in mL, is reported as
50 mL
